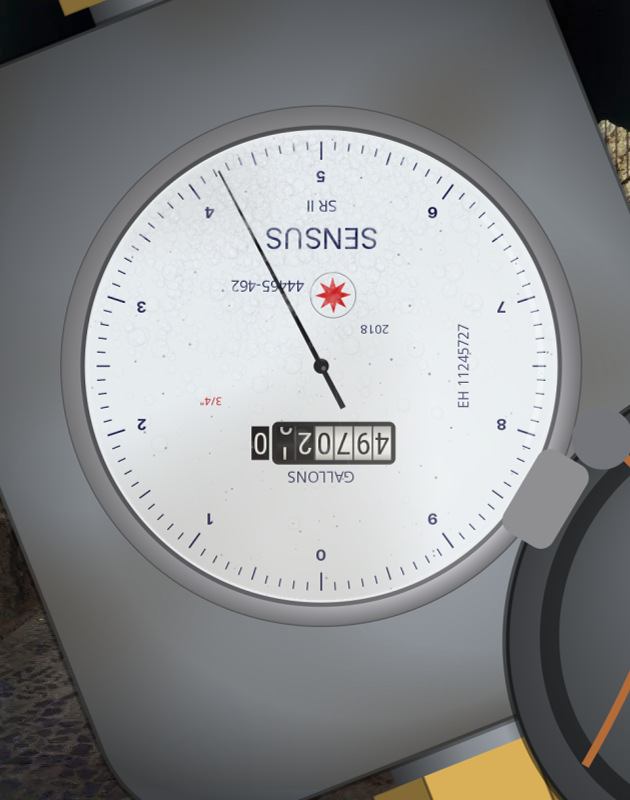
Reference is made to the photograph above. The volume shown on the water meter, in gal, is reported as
4970214.2 gal
